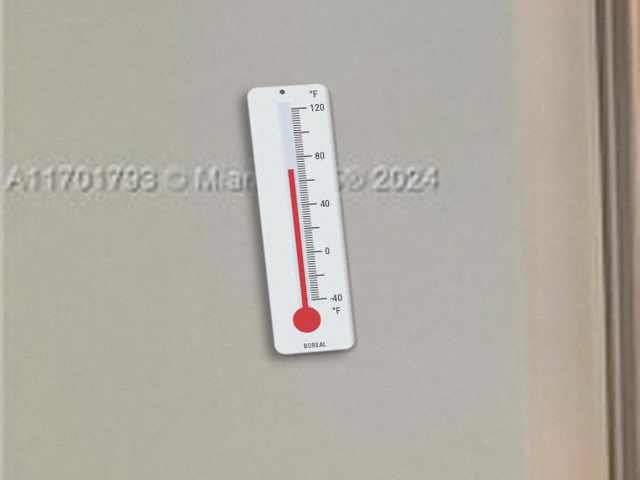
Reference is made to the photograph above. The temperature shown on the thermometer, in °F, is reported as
70 °F
